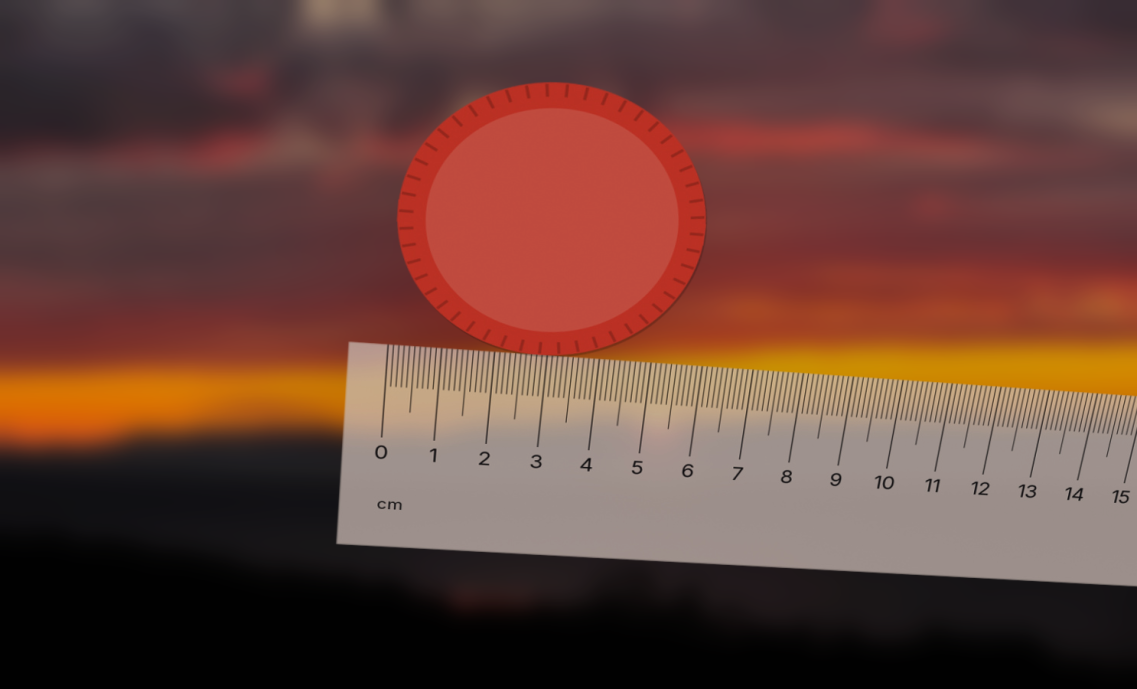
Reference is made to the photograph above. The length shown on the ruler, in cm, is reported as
5.7 cm
